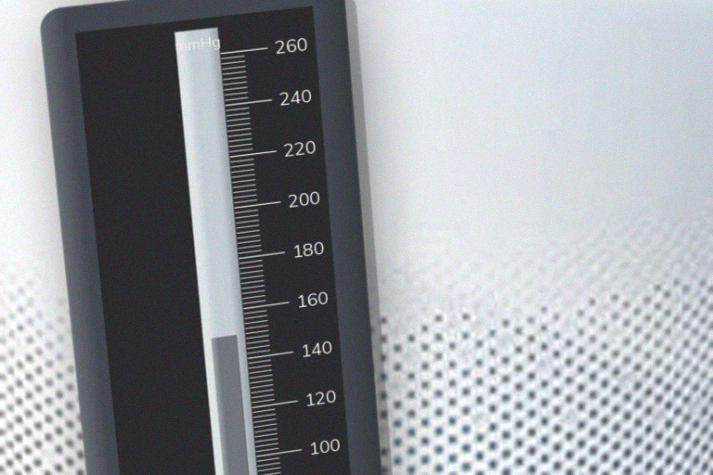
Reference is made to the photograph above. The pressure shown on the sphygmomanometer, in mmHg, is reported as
150 mmHg
